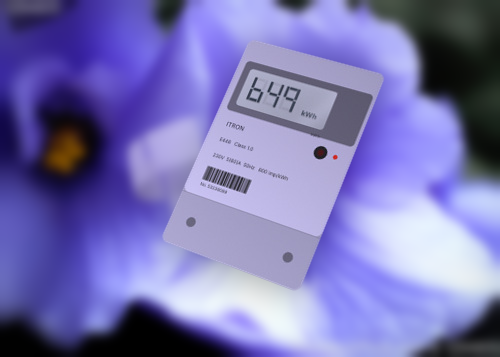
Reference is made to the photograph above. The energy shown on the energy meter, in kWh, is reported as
649 kWh
